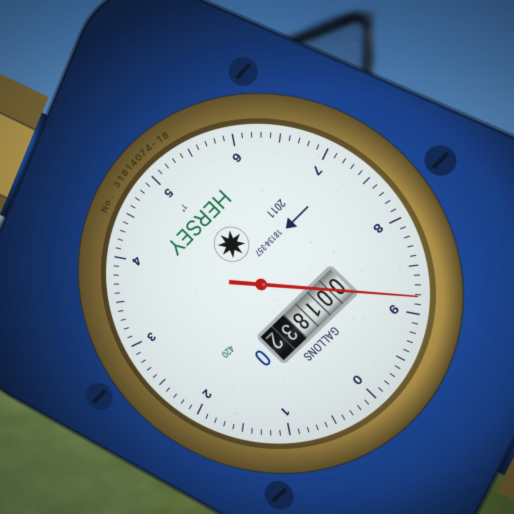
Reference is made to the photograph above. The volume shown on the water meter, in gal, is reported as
18318.8 gal
